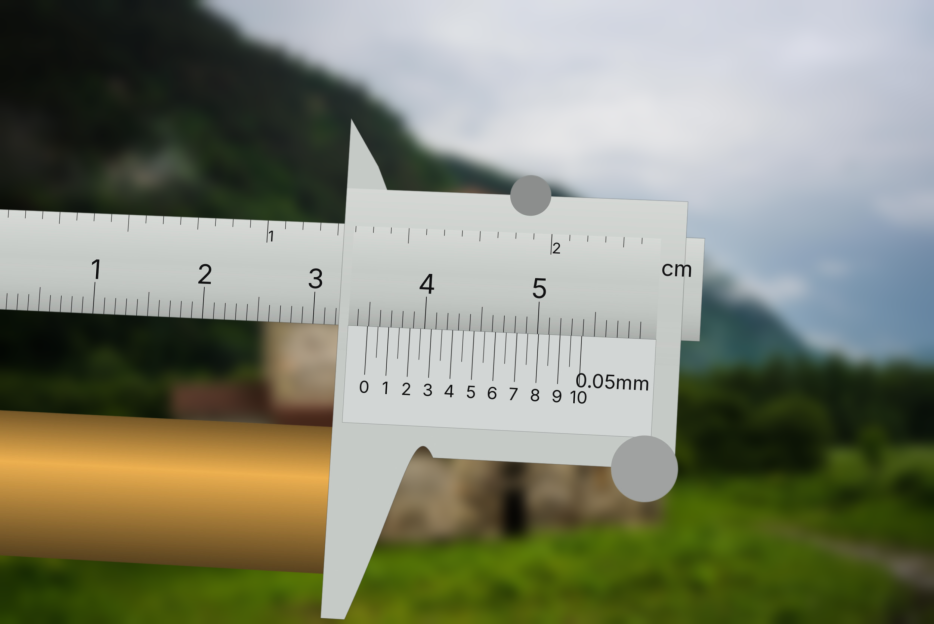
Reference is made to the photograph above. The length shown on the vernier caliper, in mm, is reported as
34.9 mm
